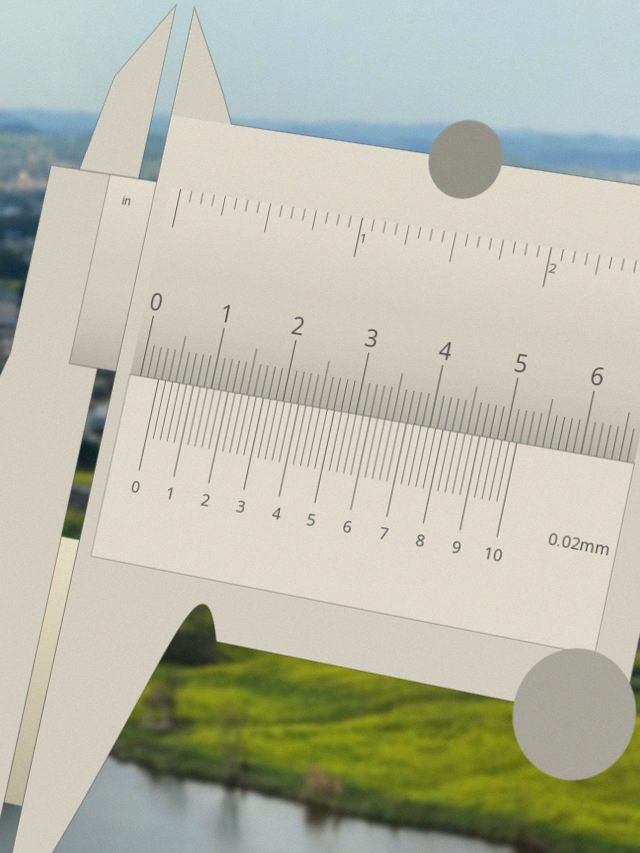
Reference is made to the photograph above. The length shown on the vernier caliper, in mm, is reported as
2.6 mm
